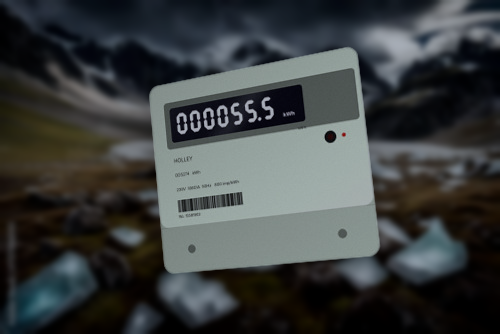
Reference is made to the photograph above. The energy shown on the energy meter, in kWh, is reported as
55.5 kWh
